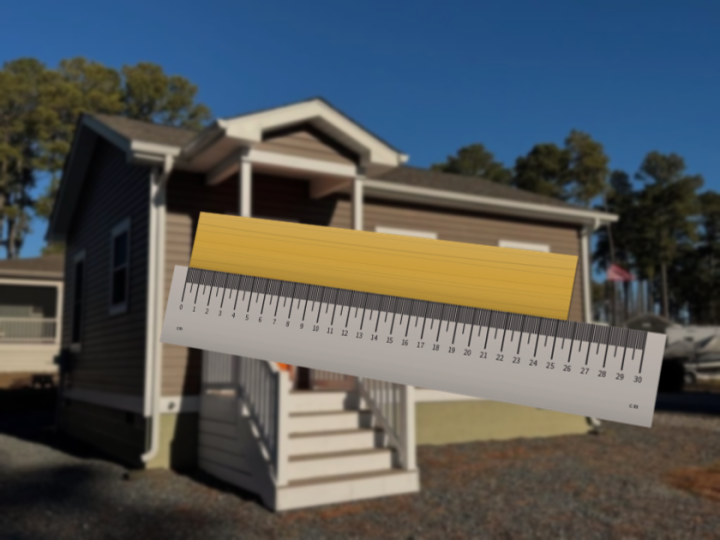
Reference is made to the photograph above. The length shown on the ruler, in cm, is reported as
25.5 cm
